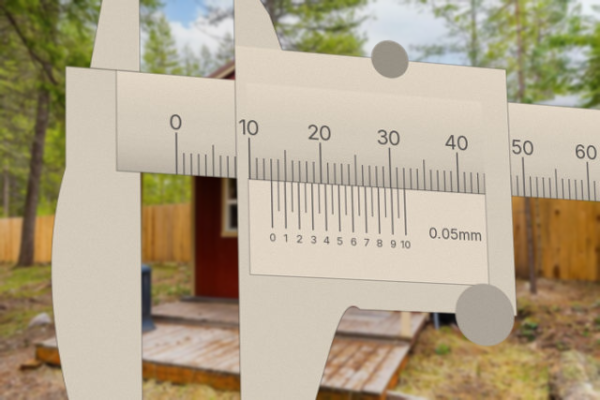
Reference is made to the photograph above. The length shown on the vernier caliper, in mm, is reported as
13.0 mm
